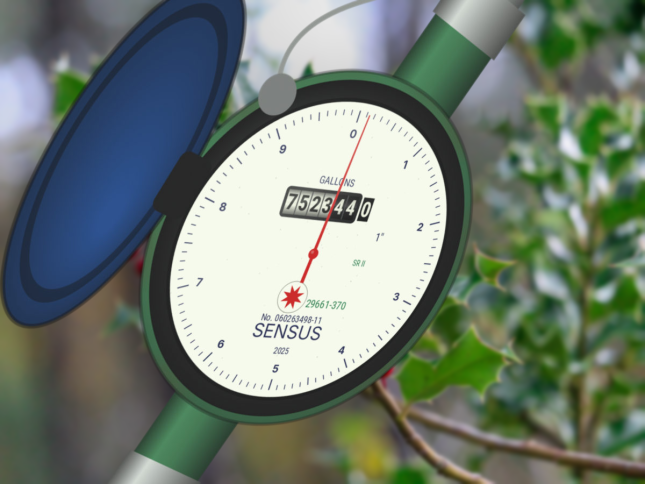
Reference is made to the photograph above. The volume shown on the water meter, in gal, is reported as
7523440.1 gal
